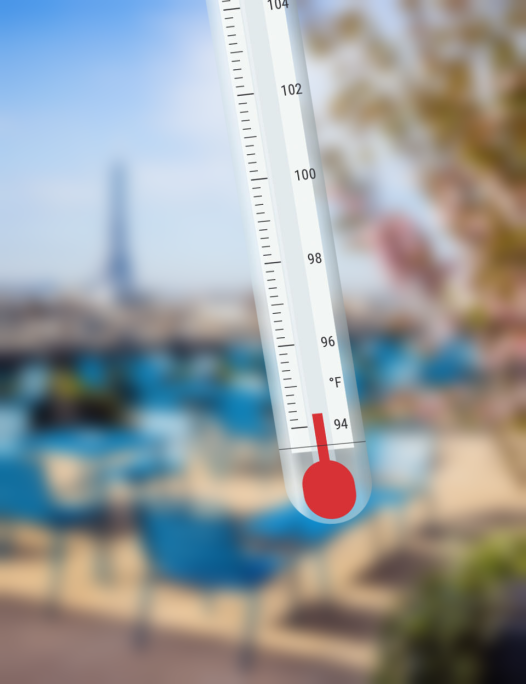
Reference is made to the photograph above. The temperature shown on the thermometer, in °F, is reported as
94.3 °F
